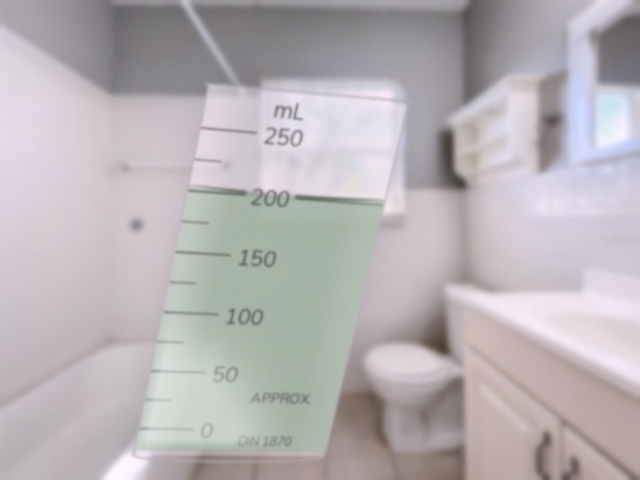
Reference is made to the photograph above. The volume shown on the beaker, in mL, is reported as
200 mL
